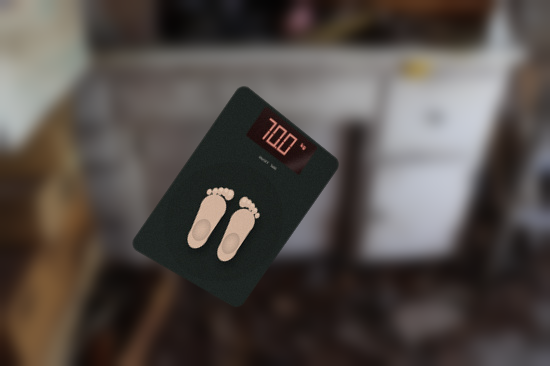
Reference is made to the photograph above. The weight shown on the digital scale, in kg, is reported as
70.0 kg
